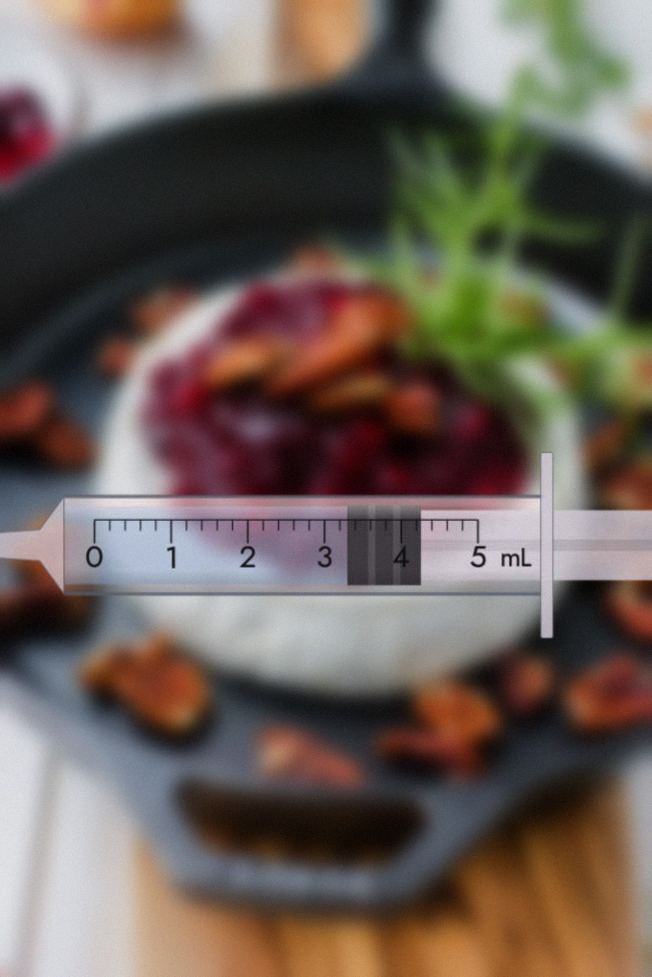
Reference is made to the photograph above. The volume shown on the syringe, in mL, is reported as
3.3 mL
